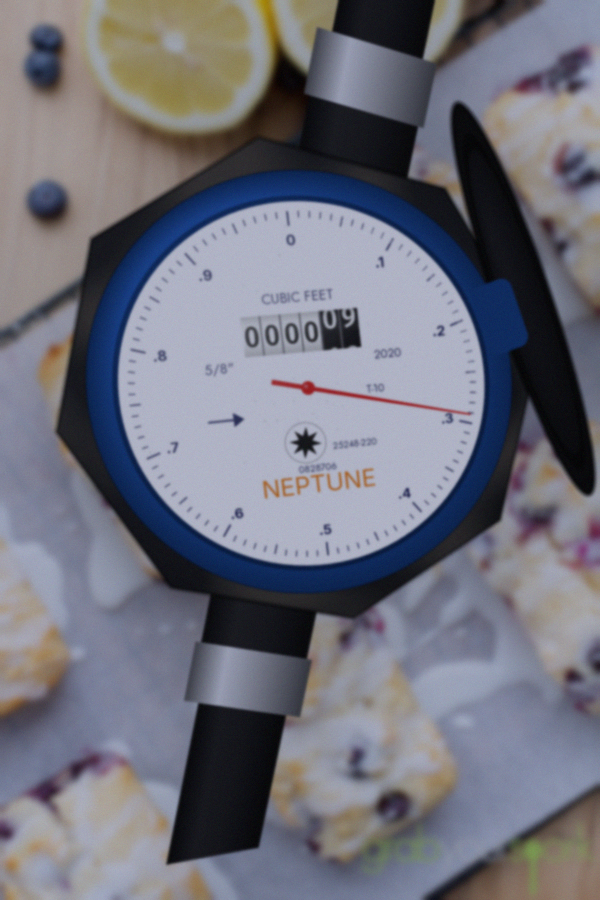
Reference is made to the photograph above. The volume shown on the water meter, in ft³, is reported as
9.29 ft³
